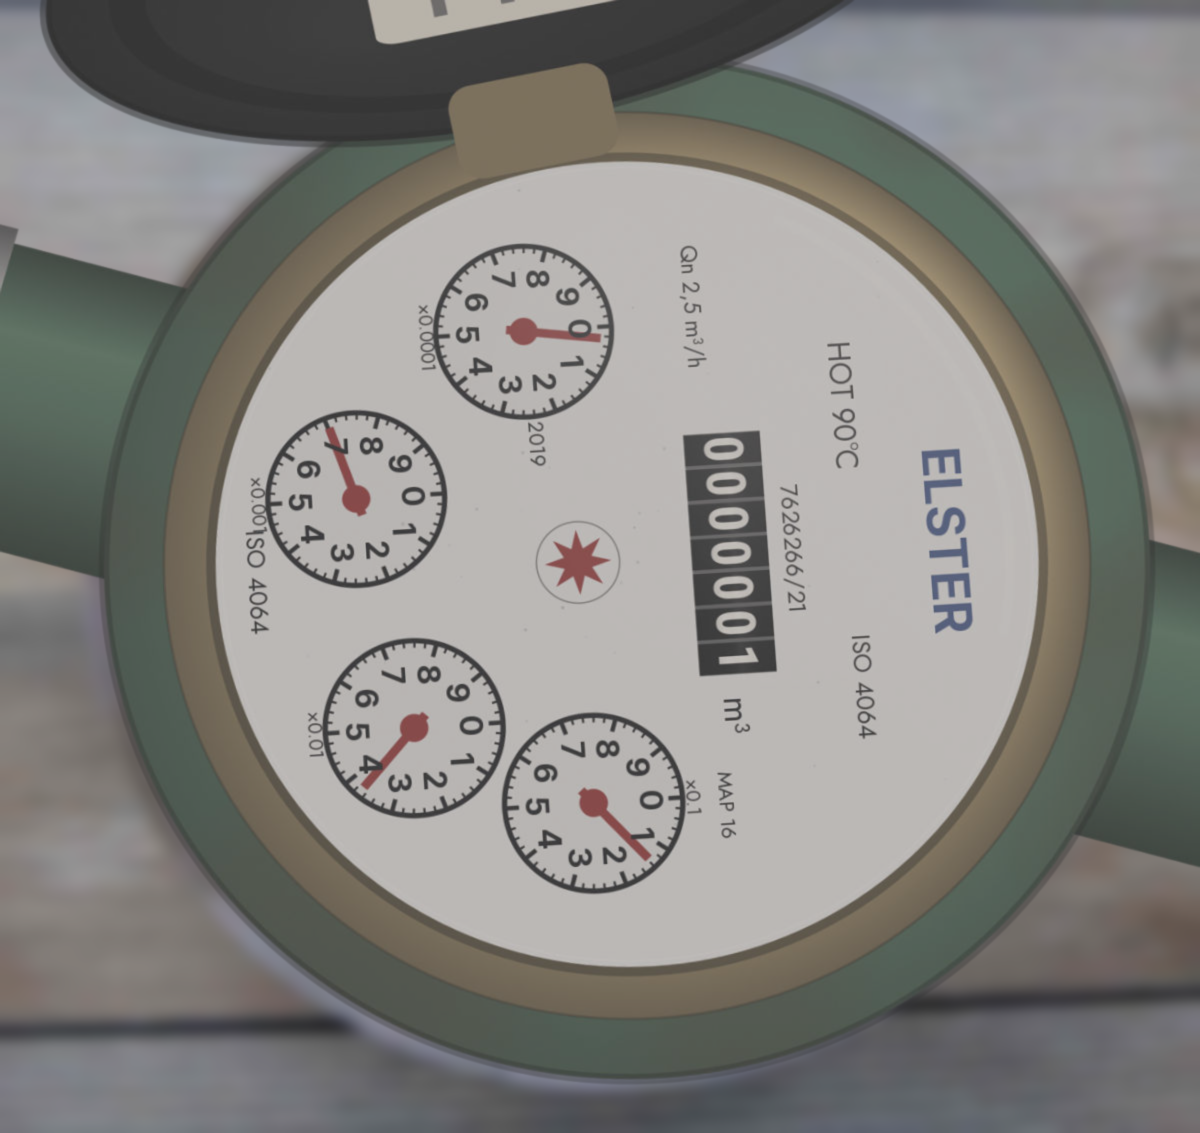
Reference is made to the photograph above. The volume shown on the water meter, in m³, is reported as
1.1370 m³
